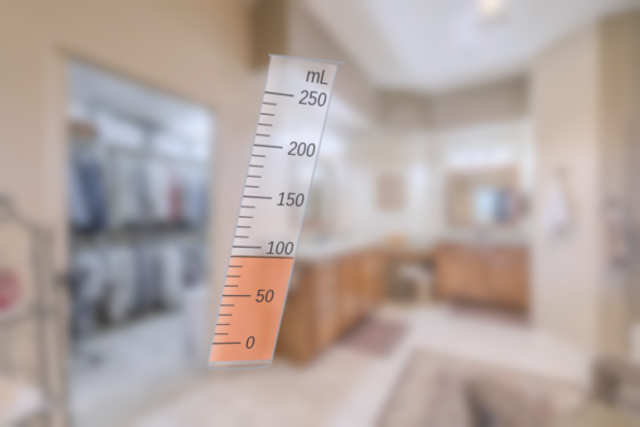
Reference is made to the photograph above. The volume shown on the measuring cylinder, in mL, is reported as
90 mL
